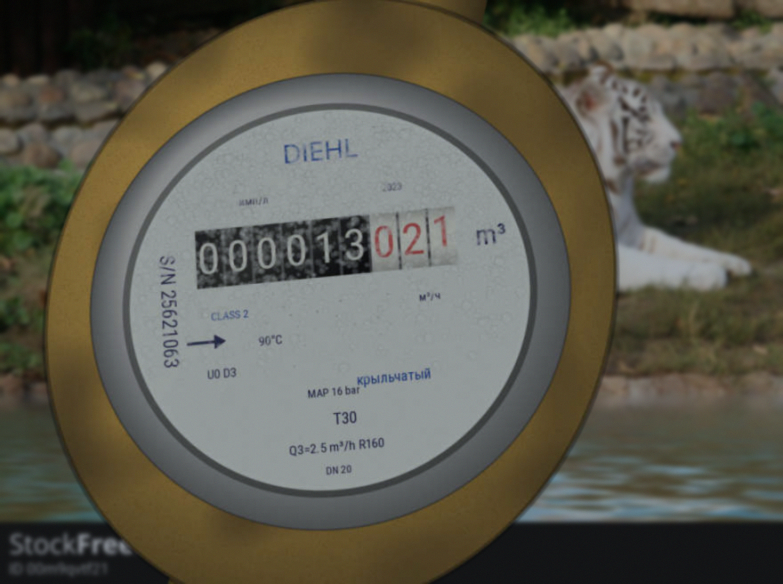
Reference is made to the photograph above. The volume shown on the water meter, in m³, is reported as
13.021 m³
